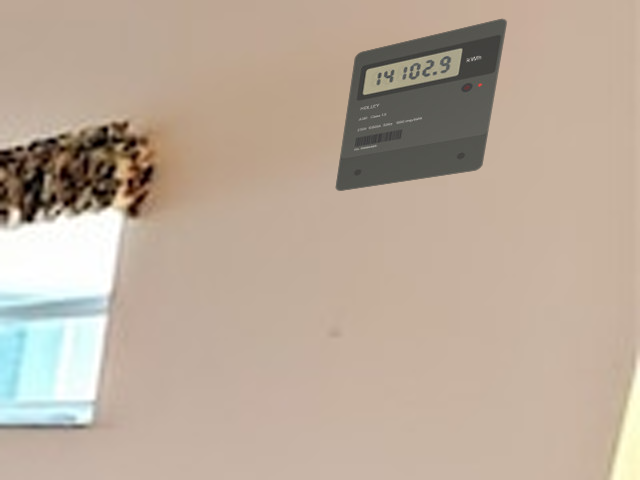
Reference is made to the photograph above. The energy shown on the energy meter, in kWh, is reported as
14102.9 kWh
